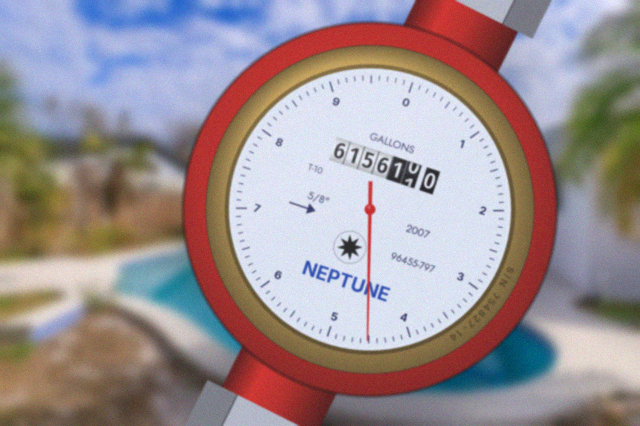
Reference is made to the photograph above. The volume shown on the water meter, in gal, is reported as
6156104.5 gal
